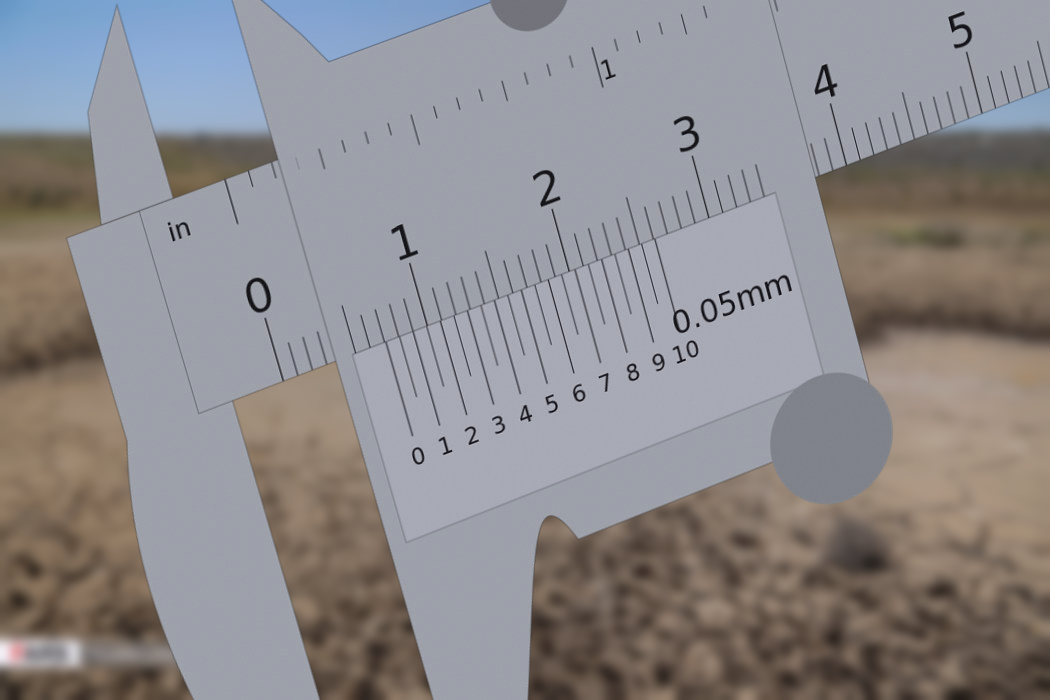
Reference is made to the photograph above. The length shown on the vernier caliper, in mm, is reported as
7.1 mm
